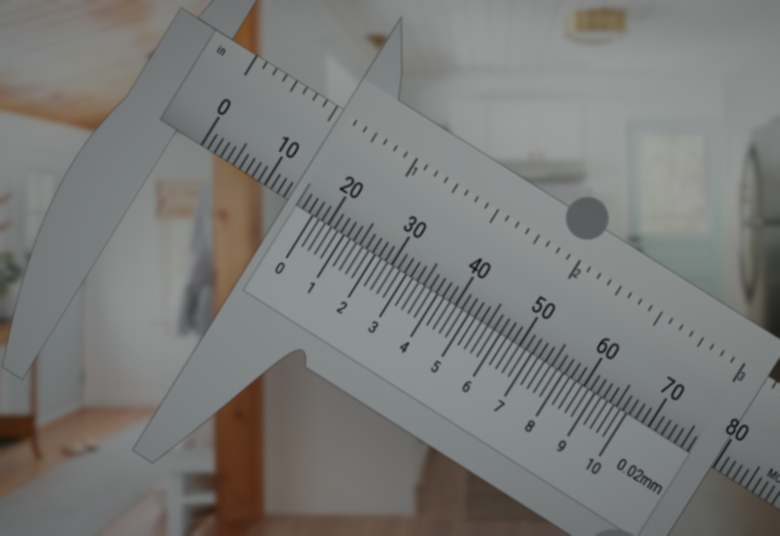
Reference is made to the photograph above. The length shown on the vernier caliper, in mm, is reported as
17.6 mm
